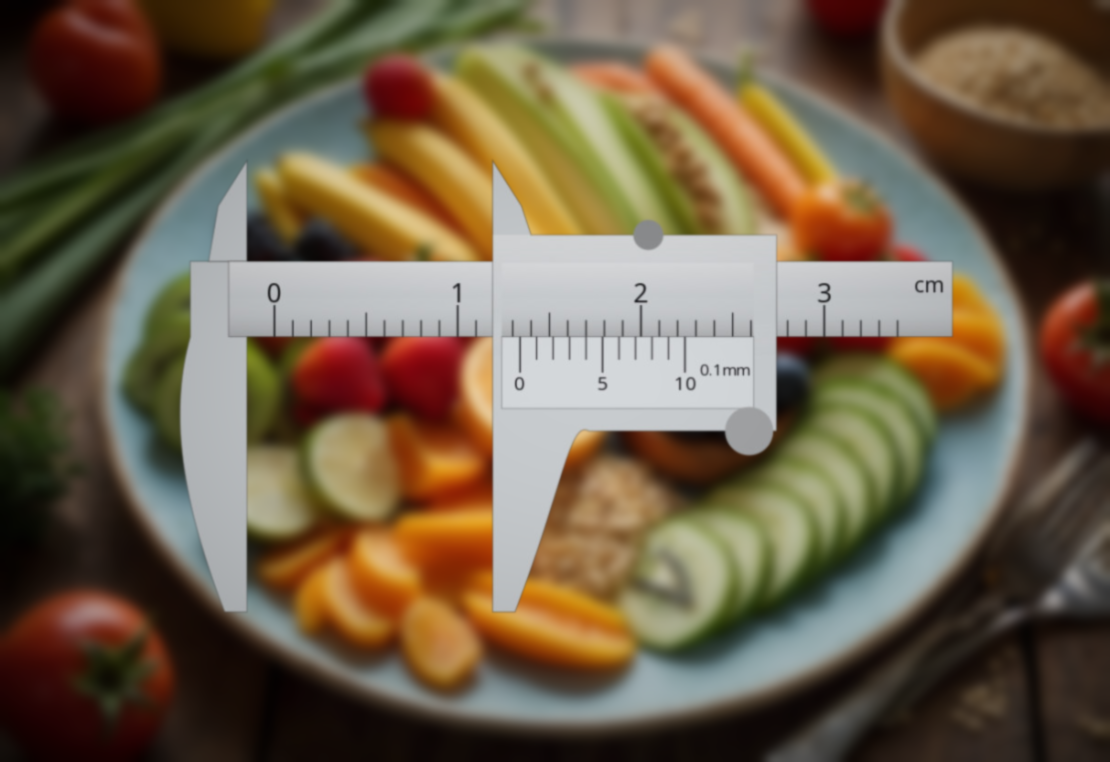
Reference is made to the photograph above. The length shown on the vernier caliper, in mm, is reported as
13.4 mm
